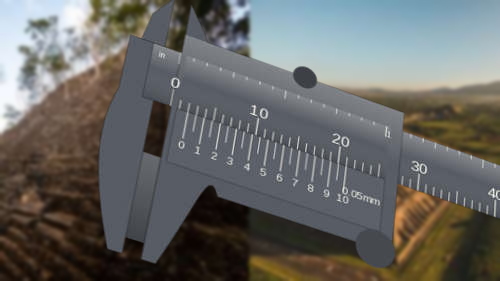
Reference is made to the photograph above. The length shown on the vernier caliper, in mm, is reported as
2.0 mm
